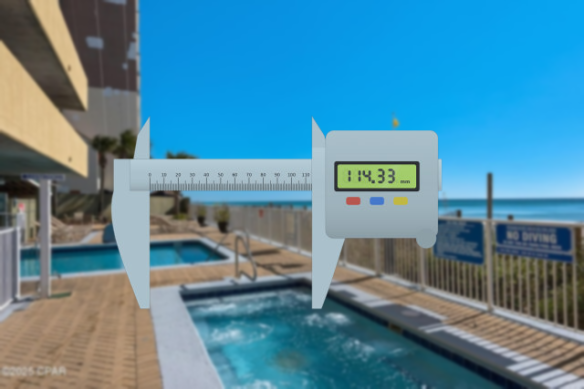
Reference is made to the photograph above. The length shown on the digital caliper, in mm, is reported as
114.33 mm
